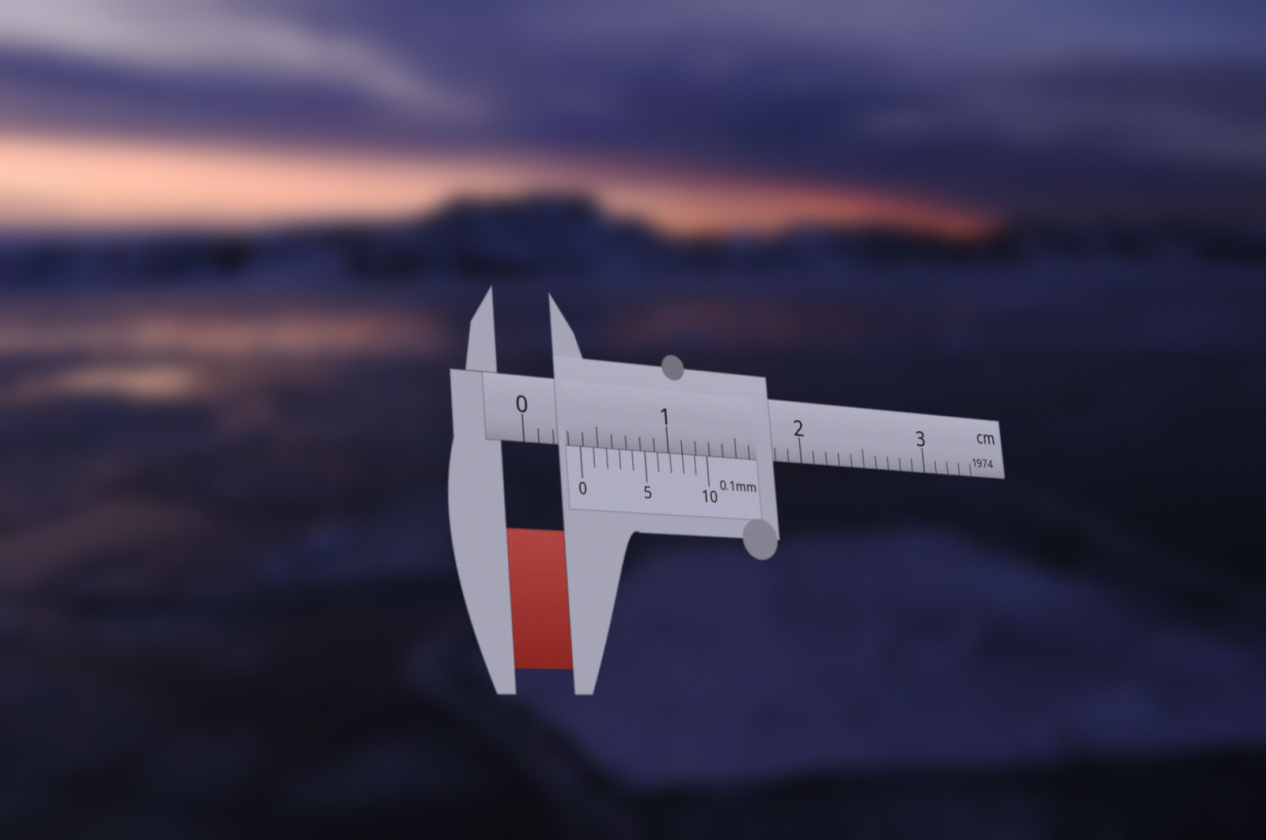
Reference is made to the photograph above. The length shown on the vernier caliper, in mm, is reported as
3.8 mm
